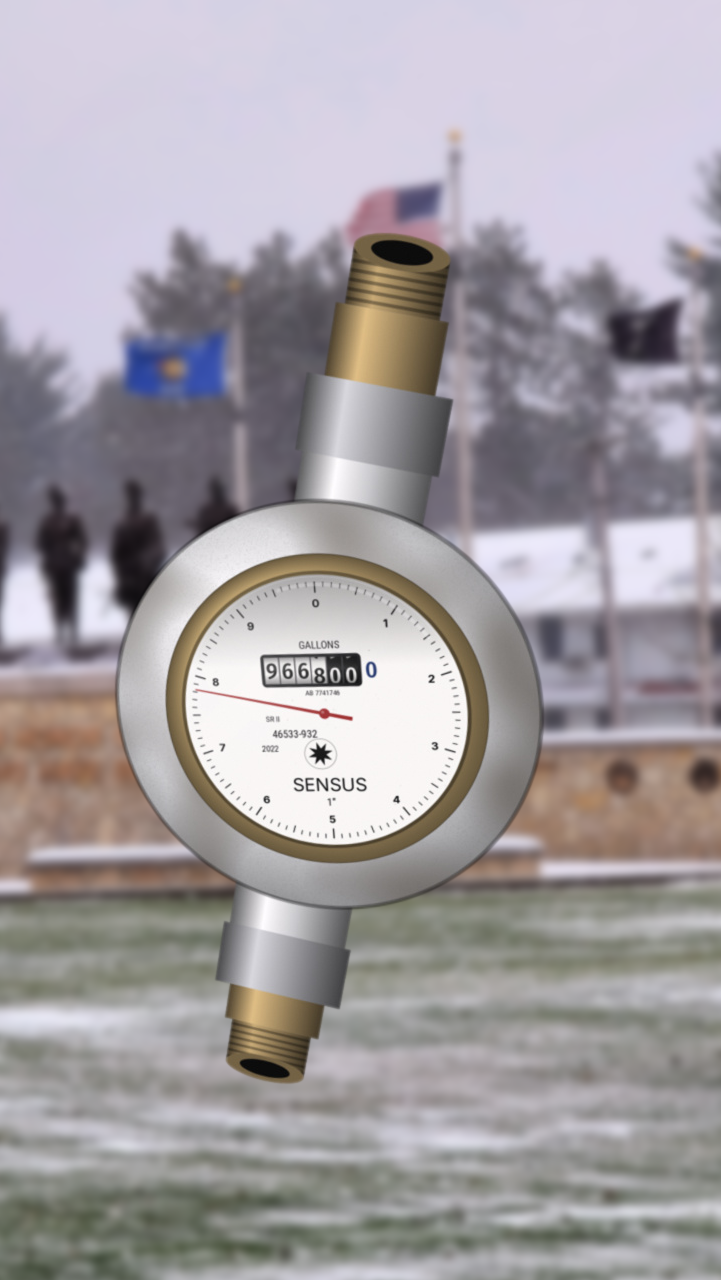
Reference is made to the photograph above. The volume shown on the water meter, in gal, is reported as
9667997.8 gal
